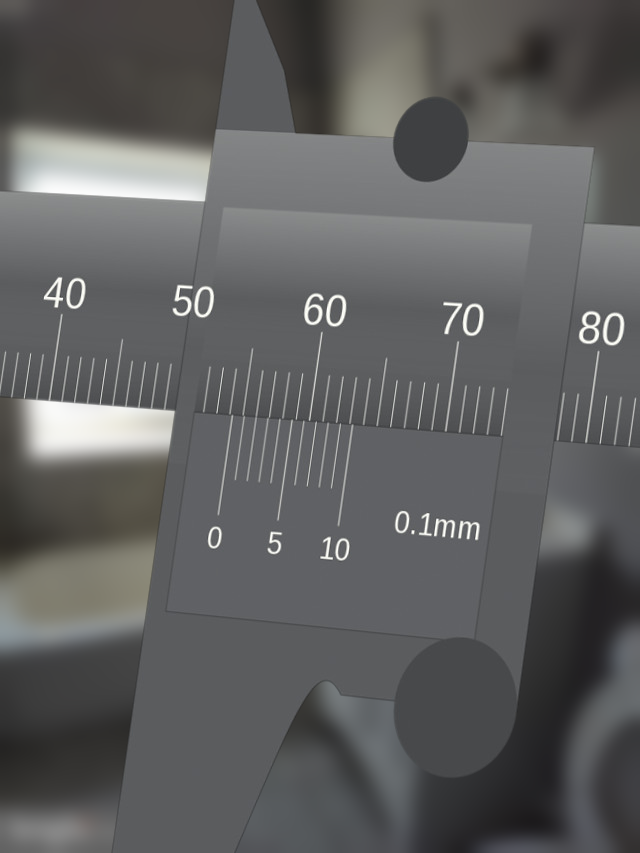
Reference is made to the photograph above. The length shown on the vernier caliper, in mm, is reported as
54.2 mm
